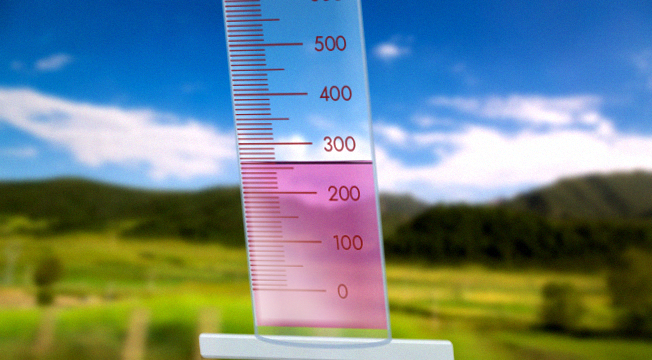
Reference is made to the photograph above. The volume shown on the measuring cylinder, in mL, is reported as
260 mL
